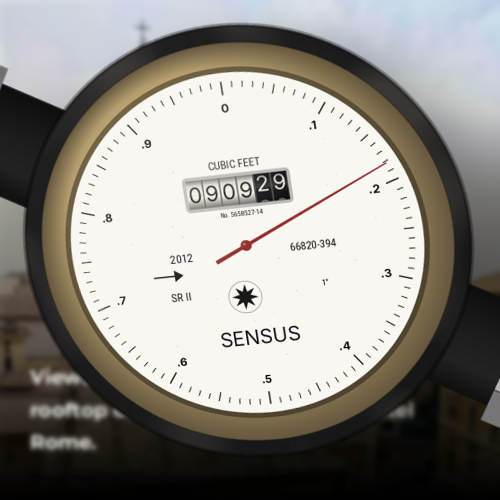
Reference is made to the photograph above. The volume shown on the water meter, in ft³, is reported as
90929.18 ft³
